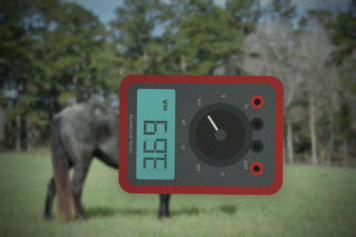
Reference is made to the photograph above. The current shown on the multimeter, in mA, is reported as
3.69 mA
